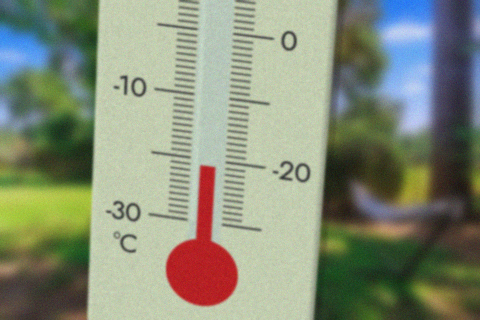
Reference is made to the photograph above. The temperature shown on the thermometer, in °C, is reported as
-21 °C
